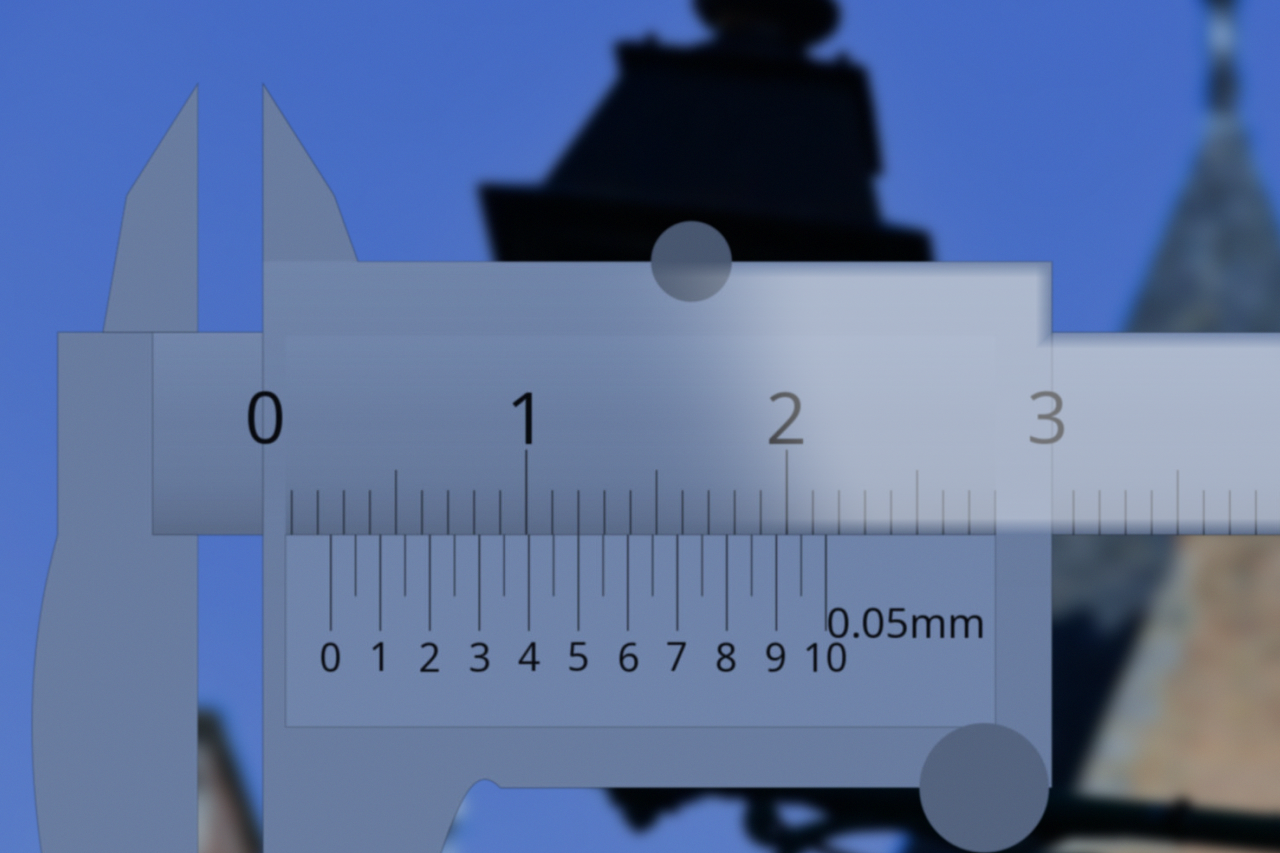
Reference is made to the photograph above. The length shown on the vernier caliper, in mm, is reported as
2.5 mm
